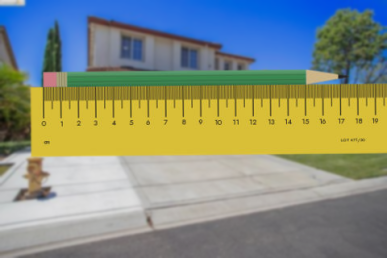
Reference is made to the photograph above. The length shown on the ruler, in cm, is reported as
17.5 cm
